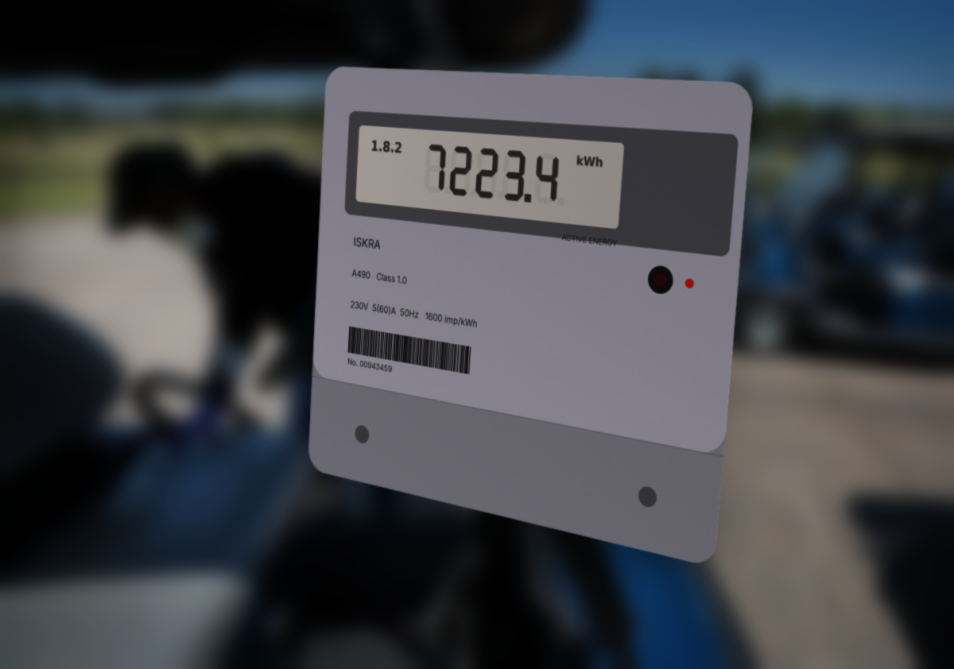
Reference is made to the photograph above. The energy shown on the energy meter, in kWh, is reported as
7223.4 kWh
